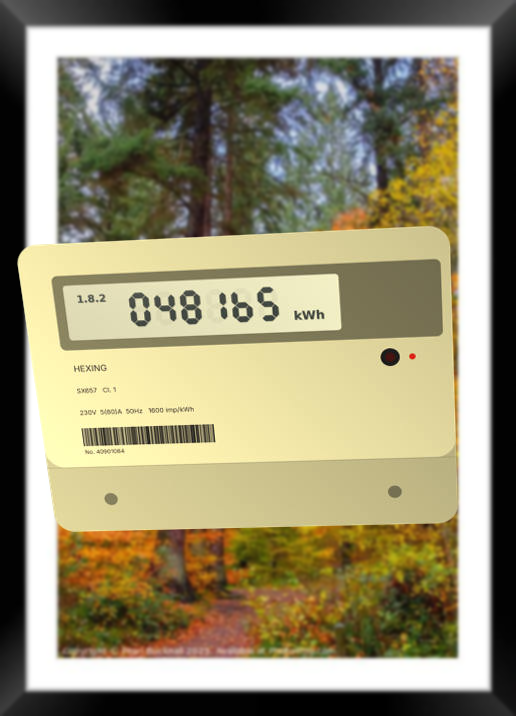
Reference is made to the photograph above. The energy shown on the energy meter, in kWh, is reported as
48165 kWh
